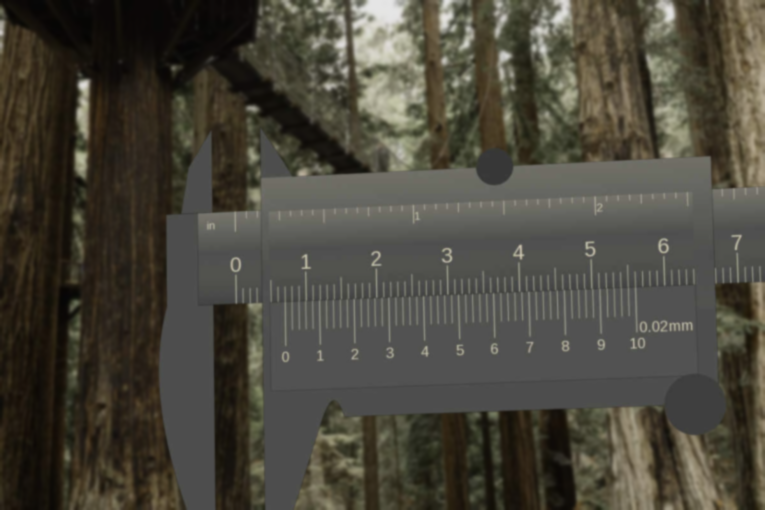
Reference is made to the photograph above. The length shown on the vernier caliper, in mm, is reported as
7.0 mm
